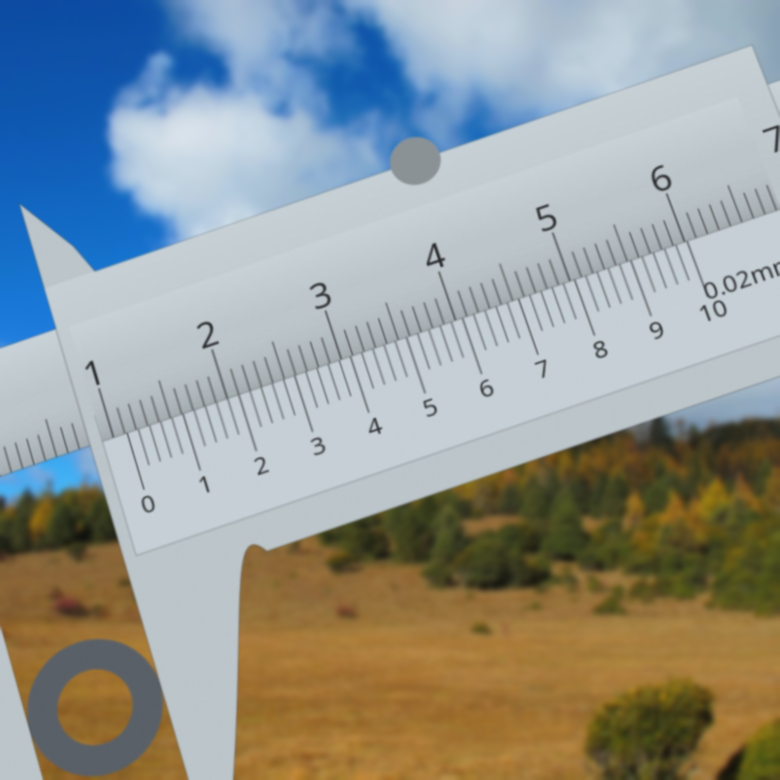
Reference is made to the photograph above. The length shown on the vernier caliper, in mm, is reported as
11.2 mm
